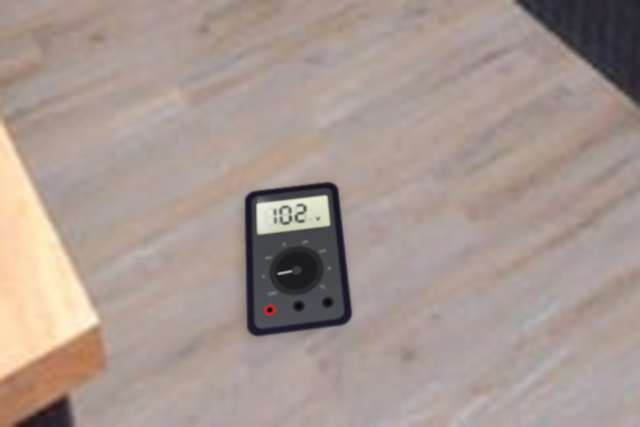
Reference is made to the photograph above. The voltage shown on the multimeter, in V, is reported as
102 V
